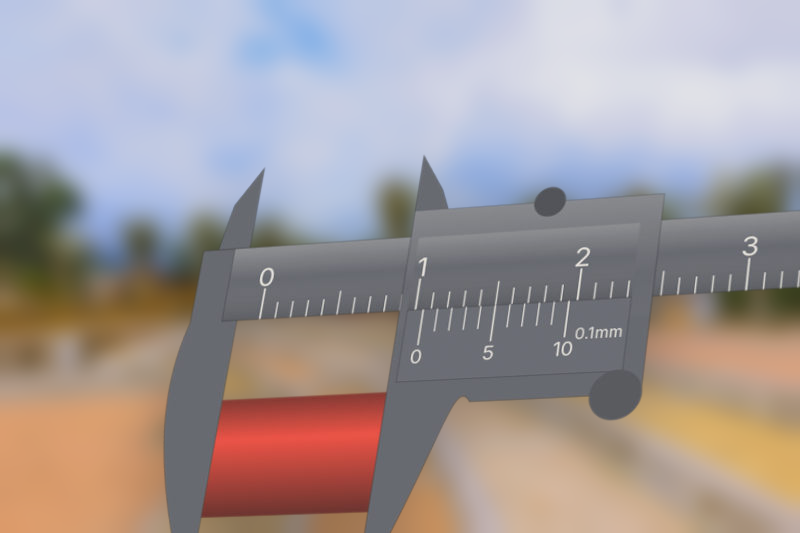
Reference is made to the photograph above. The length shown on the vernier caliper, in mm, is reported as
10.5 mm
